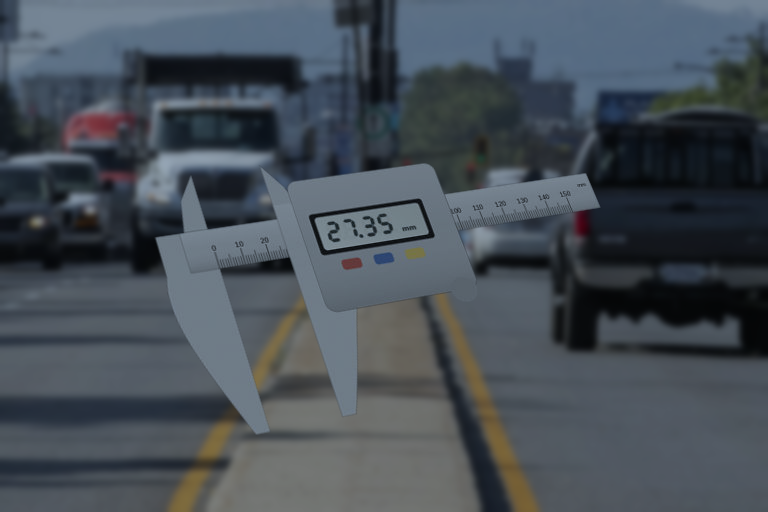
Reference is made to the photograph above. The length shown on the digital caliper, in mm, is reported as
27.35 mm
